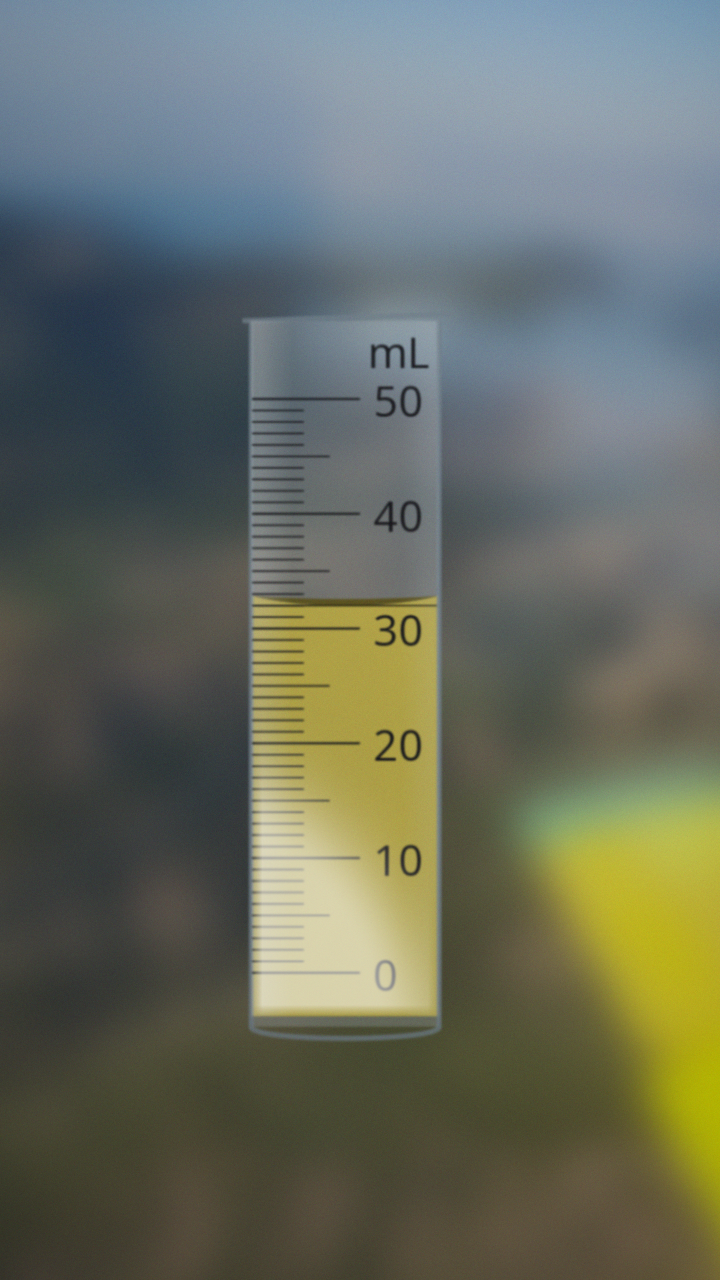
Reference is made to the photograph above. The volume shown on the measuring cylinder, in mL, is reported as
32 mL
